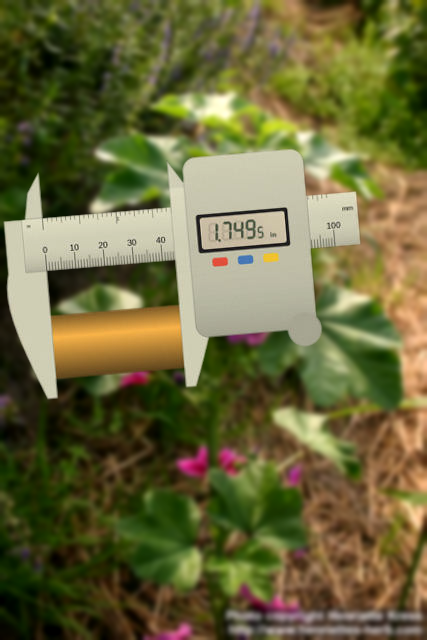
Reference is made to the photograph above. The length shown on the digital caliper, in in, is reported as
1.7495 in
